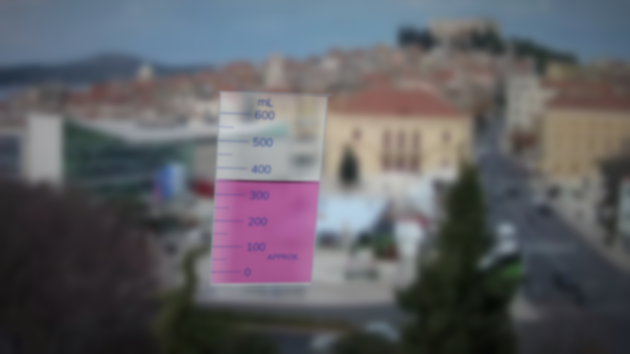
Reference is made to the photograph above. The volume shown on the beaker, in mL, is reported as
350 mL
